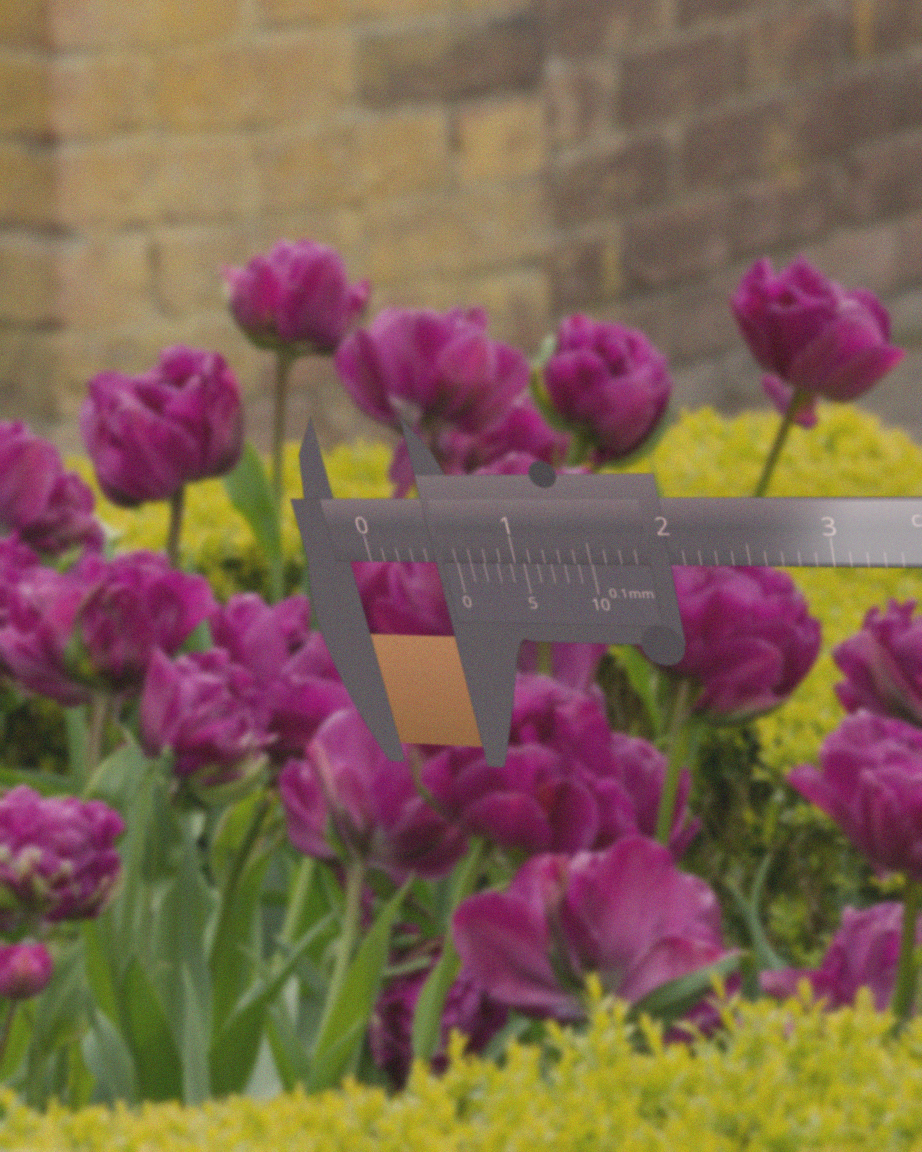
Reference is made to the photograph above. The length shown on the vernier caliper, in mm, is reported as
6.1 mm
